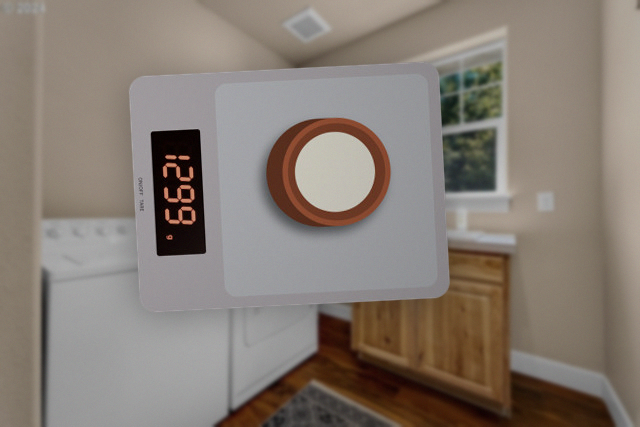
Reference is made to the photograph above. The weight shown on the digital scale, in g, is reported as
1299 g
